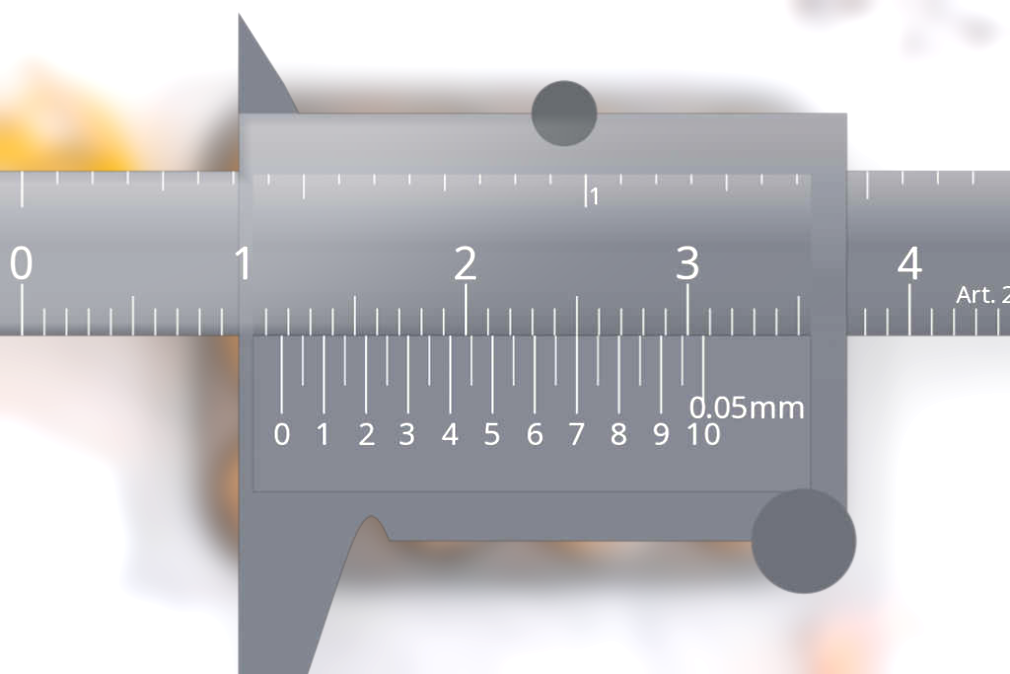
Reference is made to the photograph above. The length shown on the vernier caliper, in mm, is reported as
11.70 mm
